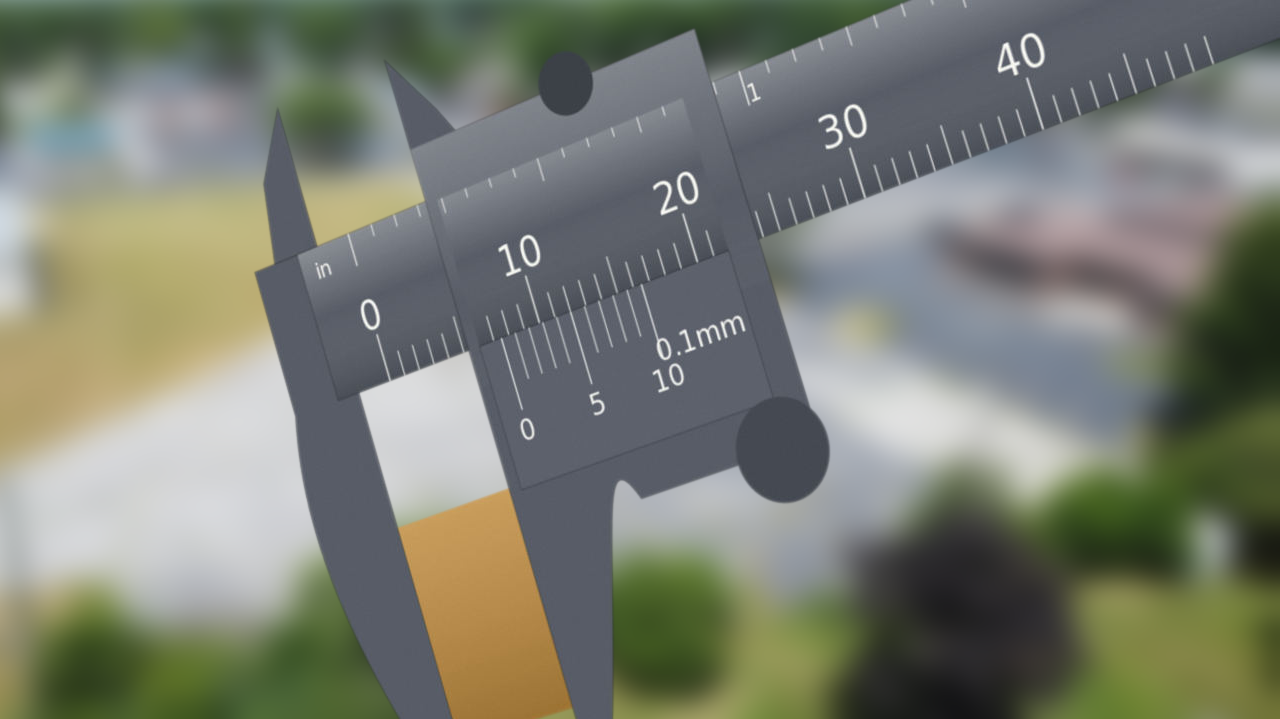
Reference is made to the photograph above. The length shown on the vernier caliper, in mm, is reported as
7.5 mm
